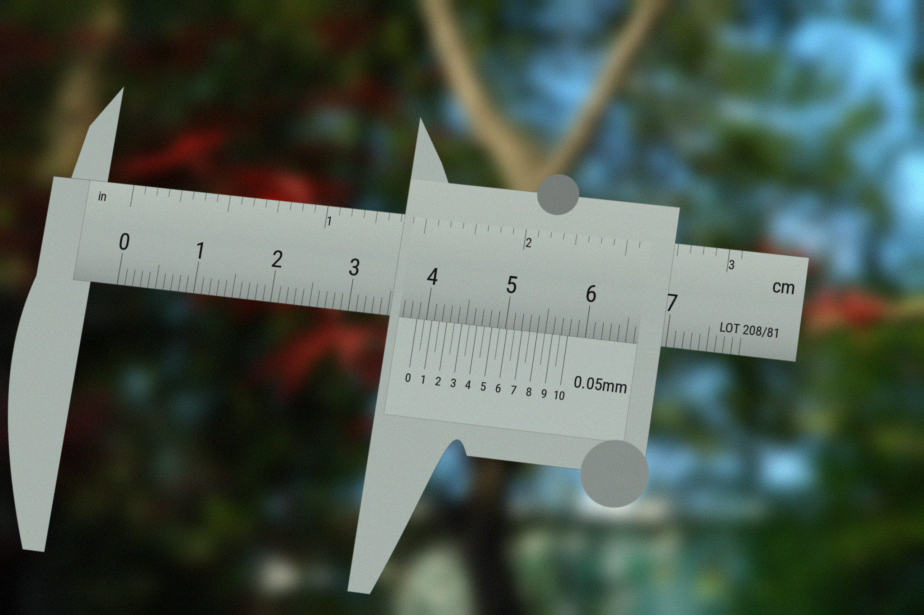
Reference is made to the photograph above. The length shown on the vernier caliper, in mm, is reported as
38.8 mm
